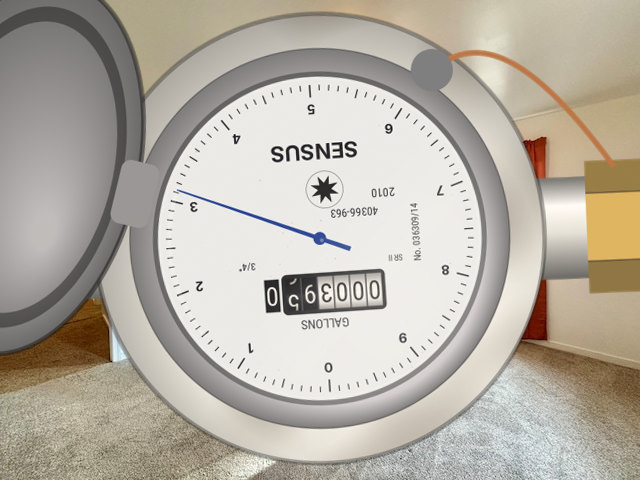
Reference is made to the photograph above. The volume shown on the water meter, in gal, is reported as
3953.1 gal
